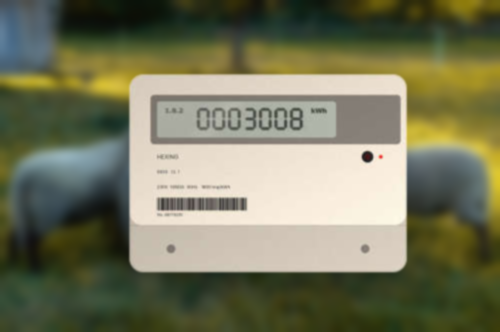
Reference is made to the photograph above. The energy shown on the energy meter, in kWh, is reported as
3008 kWh
